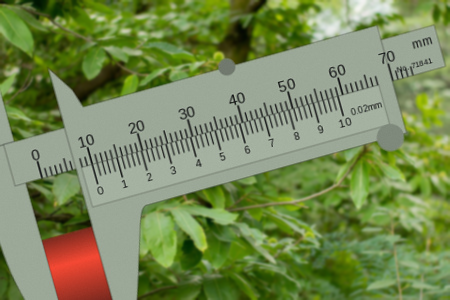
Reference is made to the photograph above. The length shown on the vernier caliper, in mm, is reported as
10.0 mm
